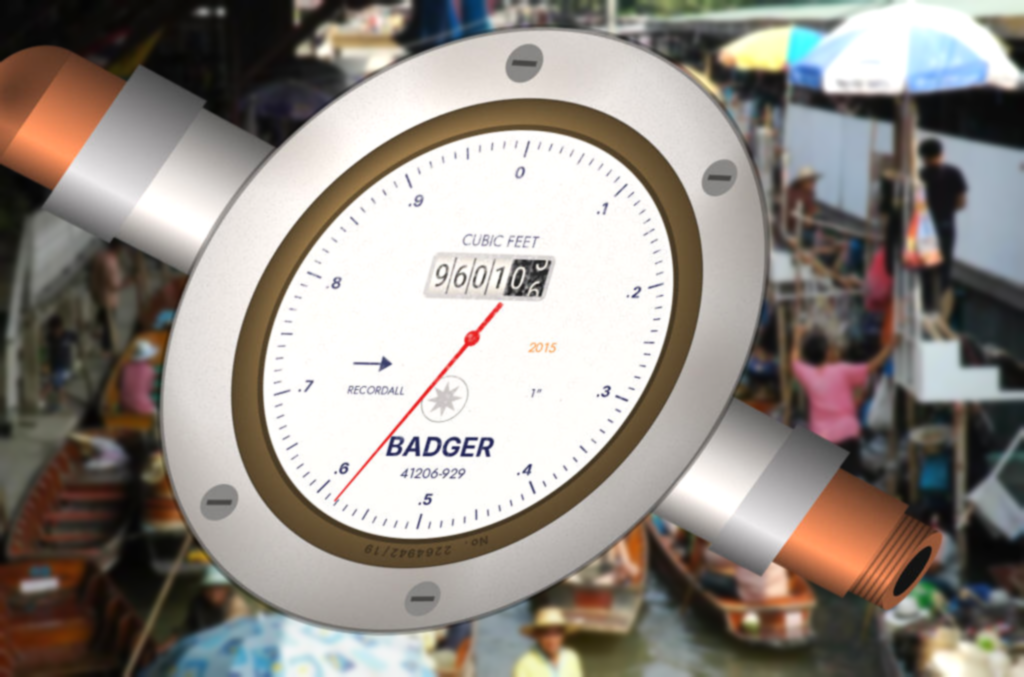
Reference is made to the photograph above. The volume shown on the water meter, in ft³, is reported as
960105.58 ft³
